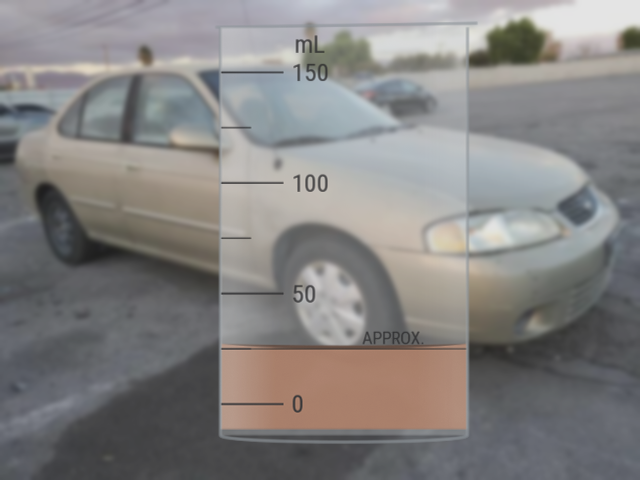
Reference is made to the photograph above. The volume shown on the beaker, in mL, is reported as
25 mL
